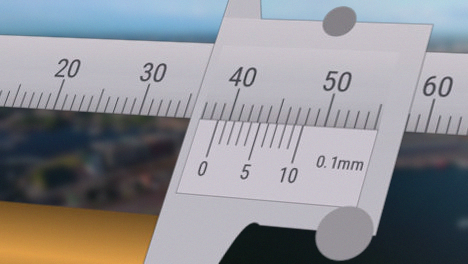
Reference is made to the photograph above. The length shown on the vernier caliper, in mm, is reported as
38.8 mm
